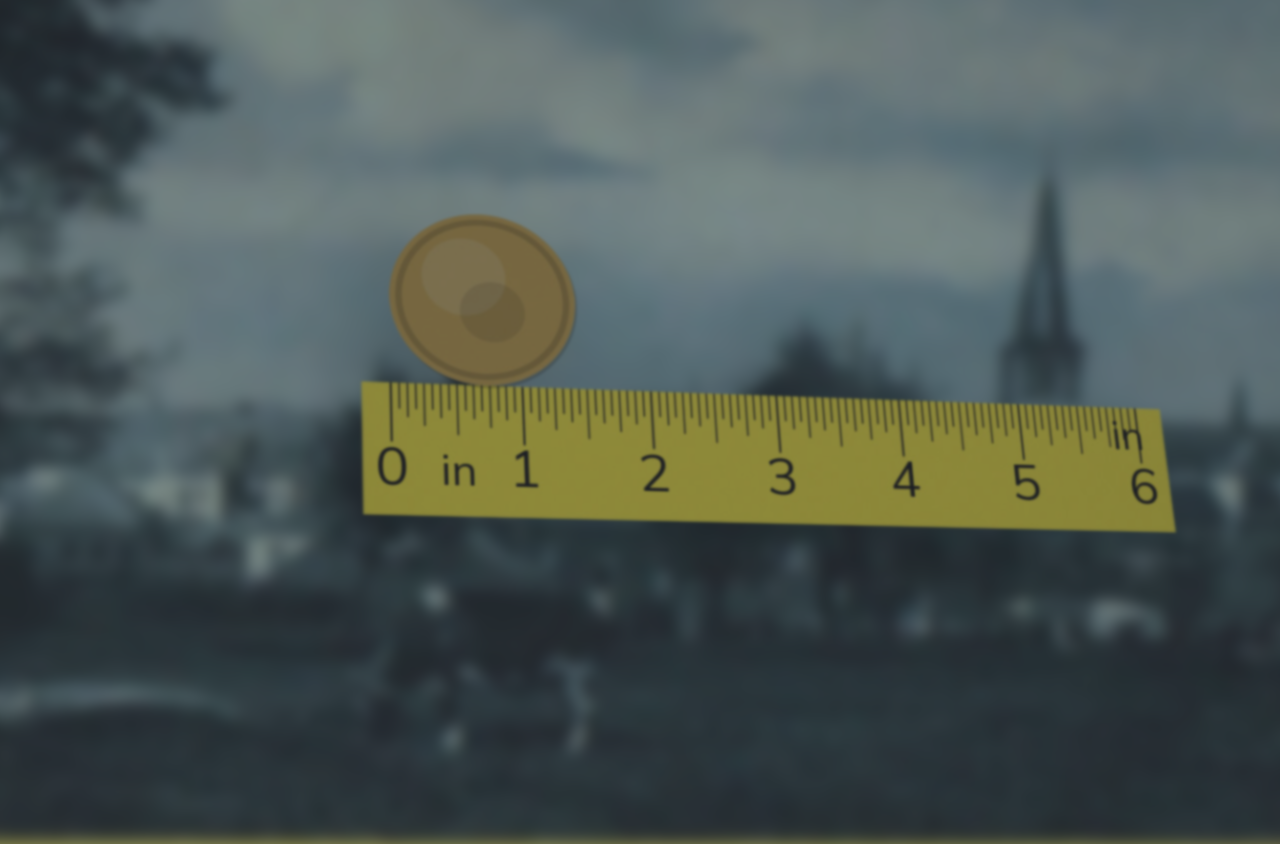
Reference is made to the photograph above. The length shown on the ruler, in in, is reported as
1.4375 in
